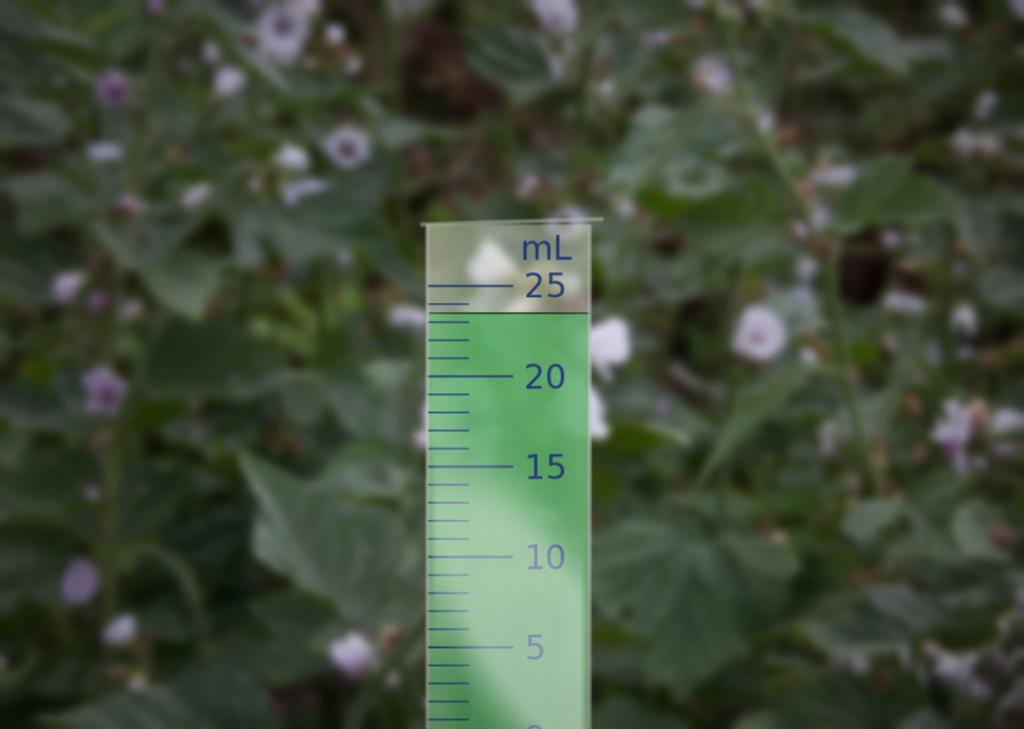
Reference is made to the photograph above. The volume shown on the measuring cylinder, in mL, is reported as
23.5 mL
